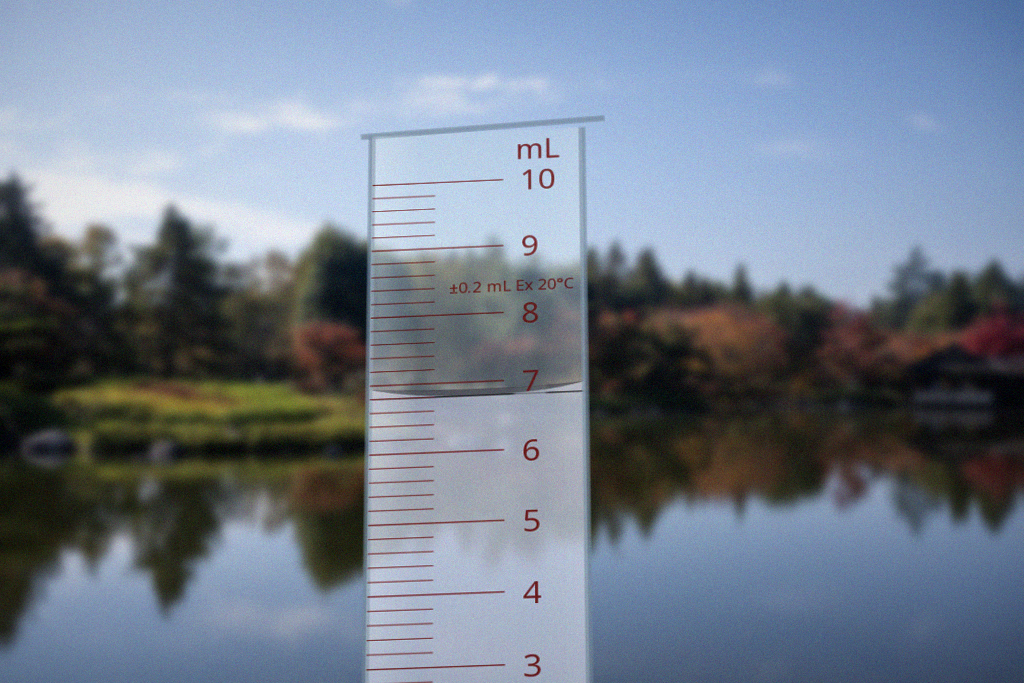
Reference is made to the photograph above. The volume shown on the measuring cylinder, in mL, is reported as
6.8 mL
